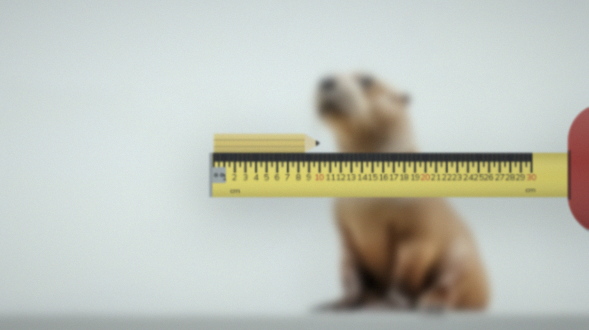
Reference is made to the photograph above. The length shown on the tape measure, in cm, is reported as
10 cm
